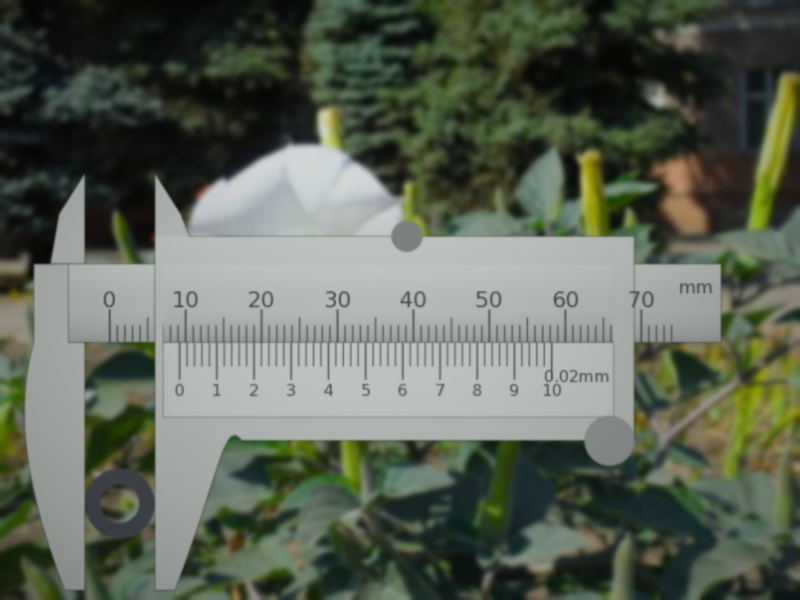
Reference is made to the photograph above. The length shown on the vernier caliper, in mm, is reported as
9.2 mm
